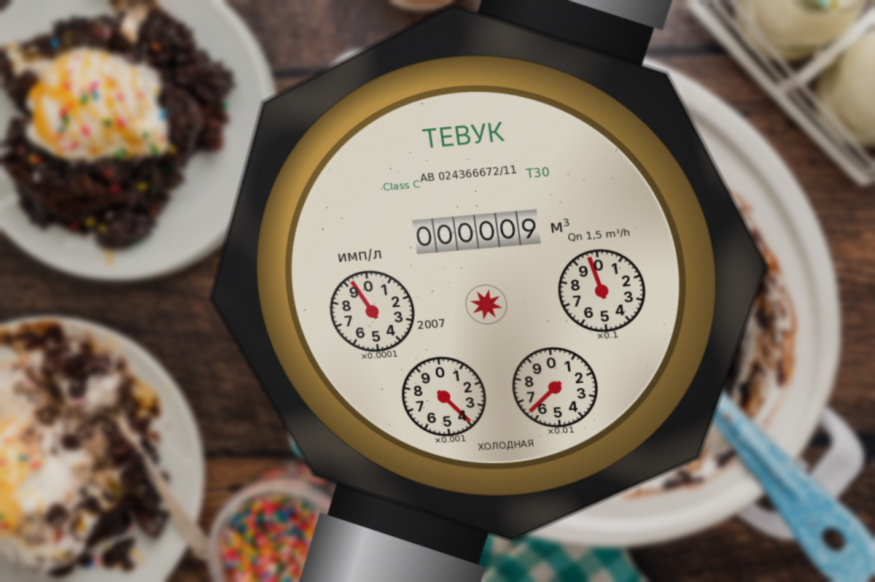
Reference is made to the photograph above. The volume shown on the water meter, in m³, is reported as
8.9639 m³
